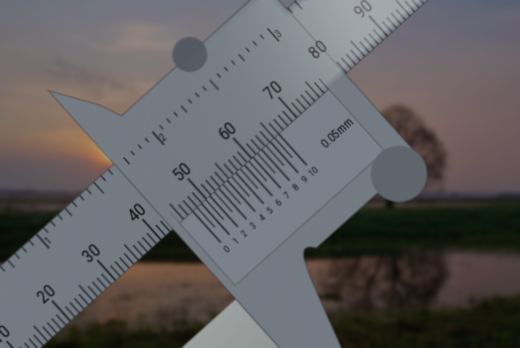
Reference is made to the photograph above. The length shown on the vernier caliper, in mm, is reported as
47.0 mm
